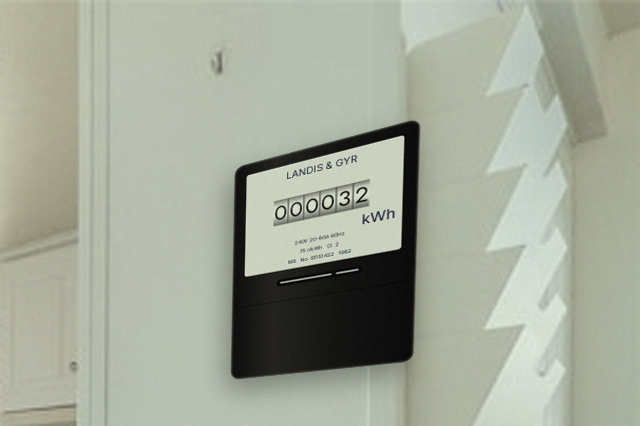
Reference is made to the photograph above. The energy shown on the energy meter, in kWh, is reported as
32 kWh
